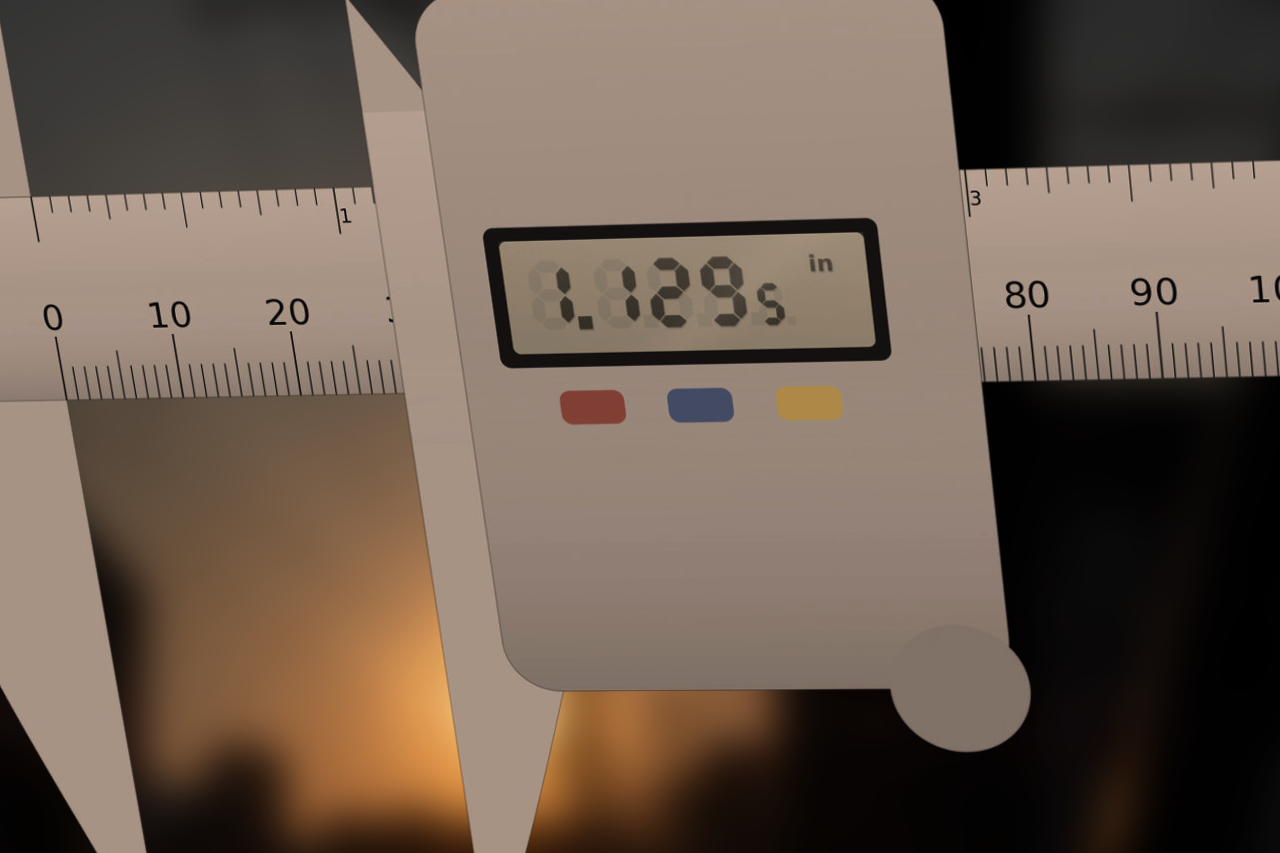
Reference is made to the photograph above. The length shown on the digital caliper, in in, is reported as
1.1295 in
